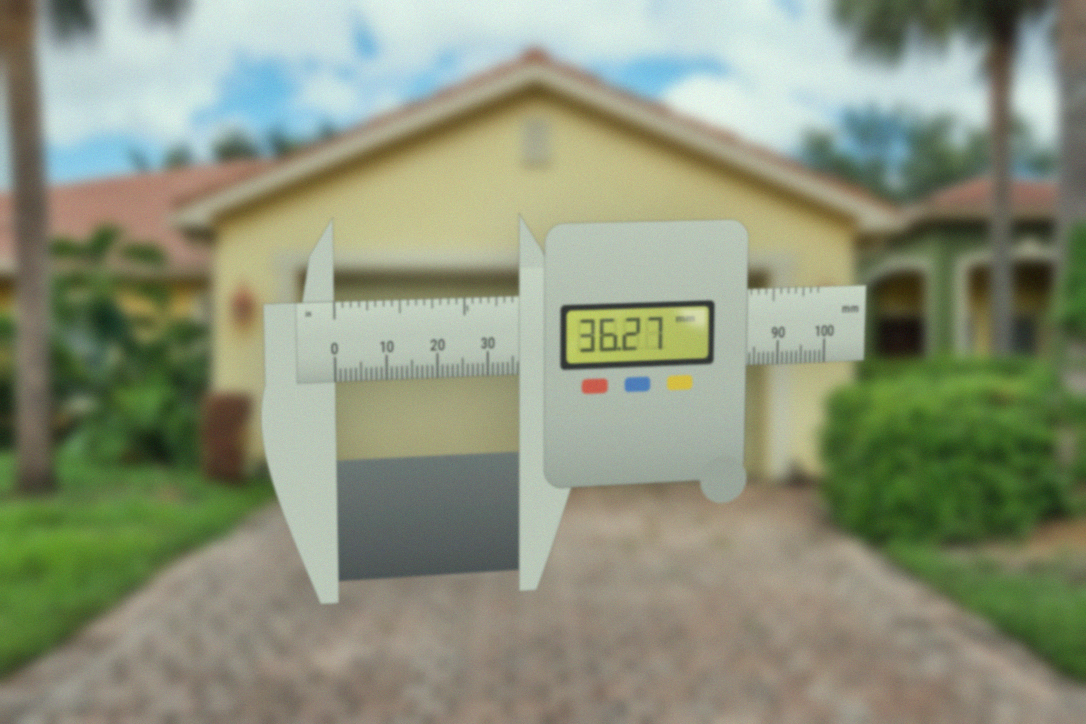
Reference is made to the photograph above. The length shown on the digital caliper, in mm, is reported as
36.27 mm
